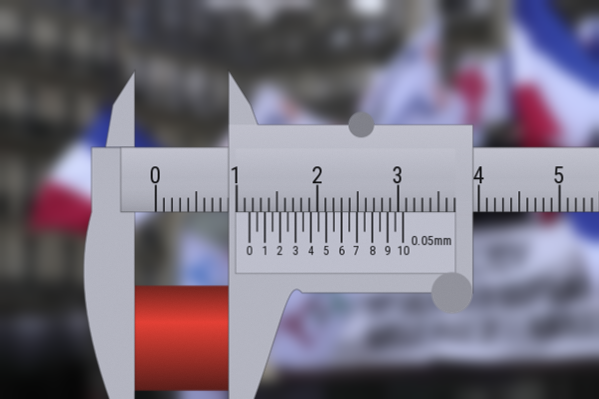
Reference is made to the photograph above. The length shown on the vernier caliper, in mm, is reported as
11.6 mm
